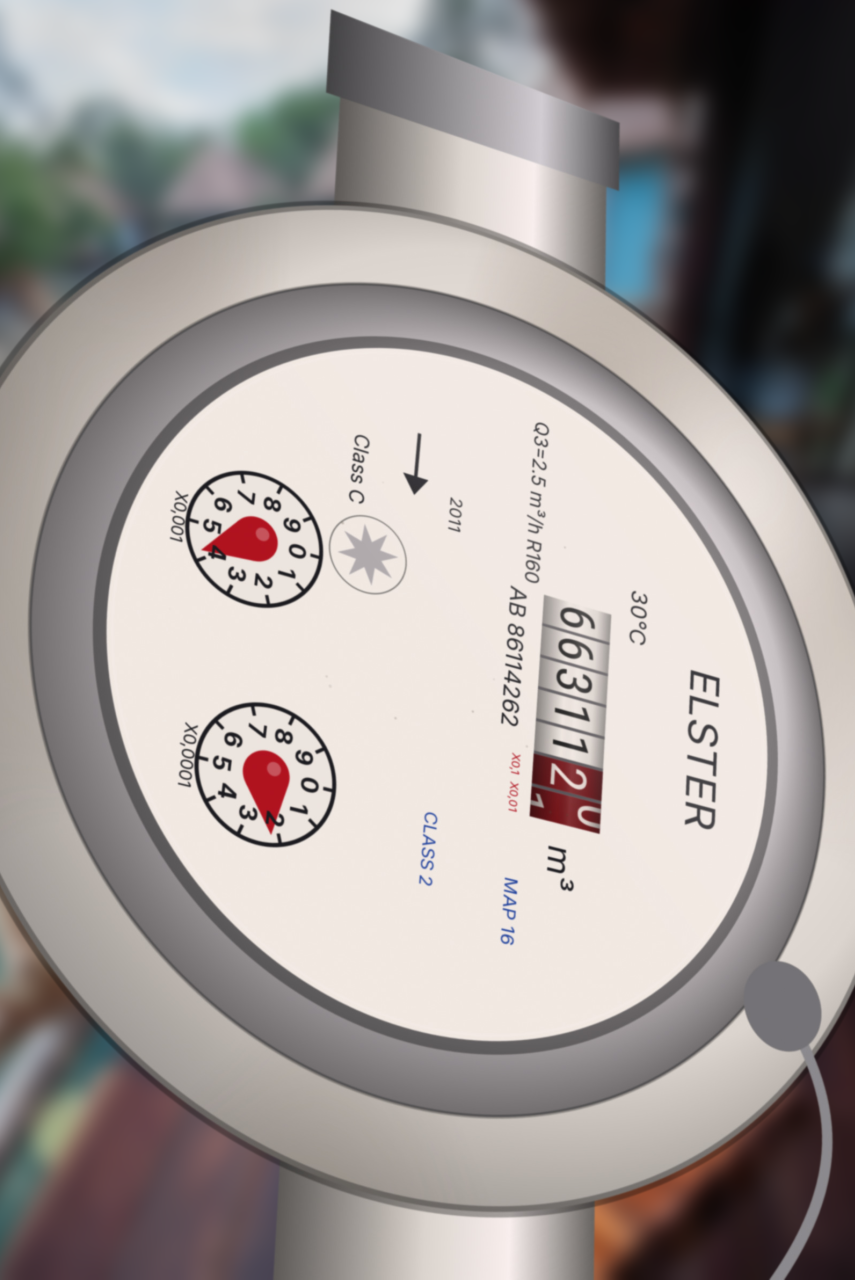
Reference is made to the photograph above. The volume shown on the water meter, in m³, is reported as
66311.2042 m³
